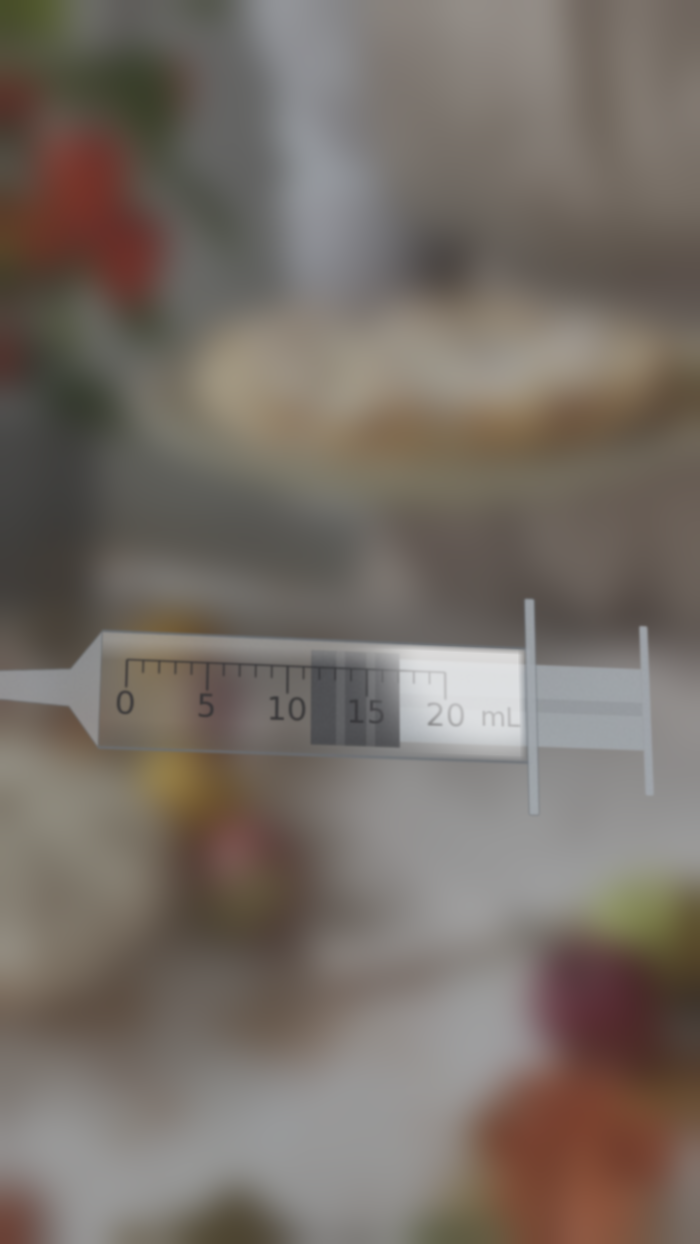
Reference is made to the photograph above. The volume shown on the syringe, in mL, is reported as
11.5 mL
